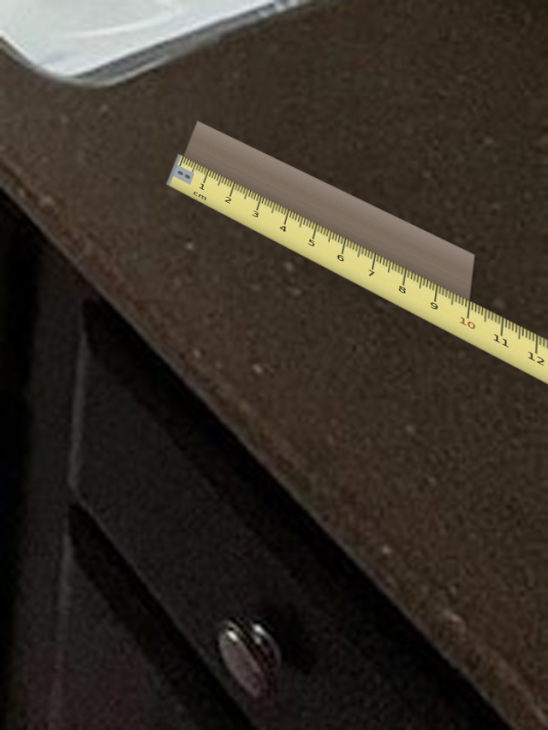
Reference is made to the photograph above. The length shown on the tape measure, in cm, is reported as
10 cm
